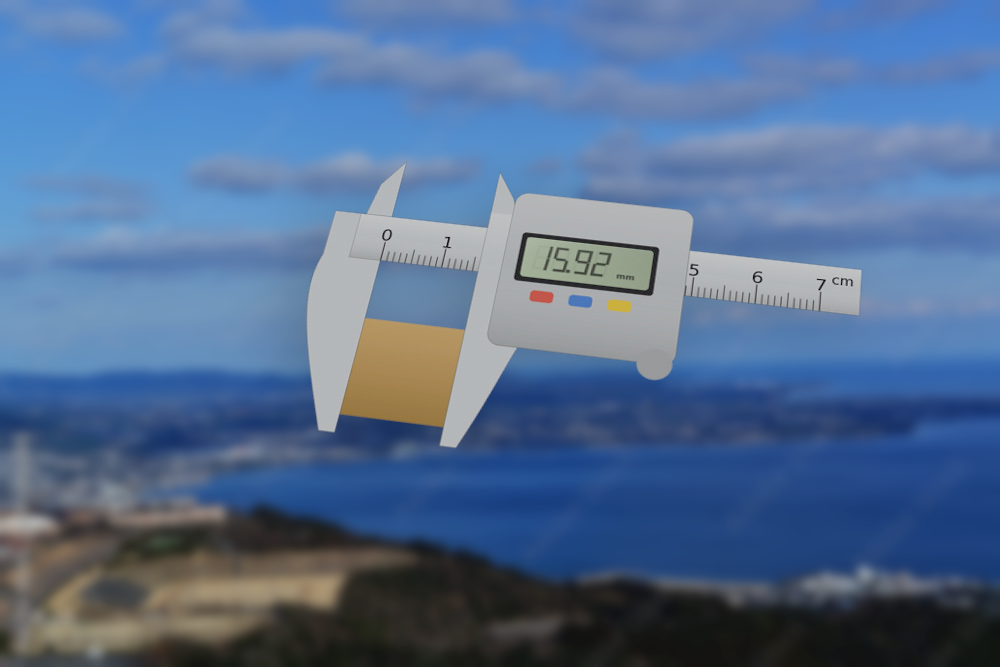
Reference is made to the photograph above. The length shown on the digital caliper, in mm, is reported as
15.92 mm
